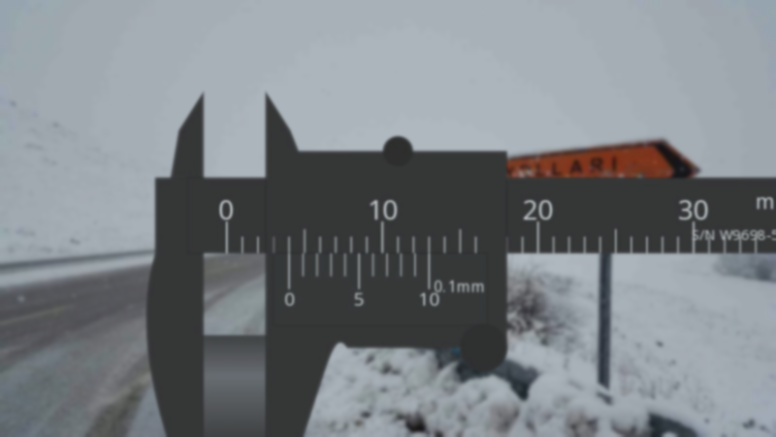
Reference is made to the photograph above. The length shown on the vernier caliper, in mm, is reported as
4.0 mm
